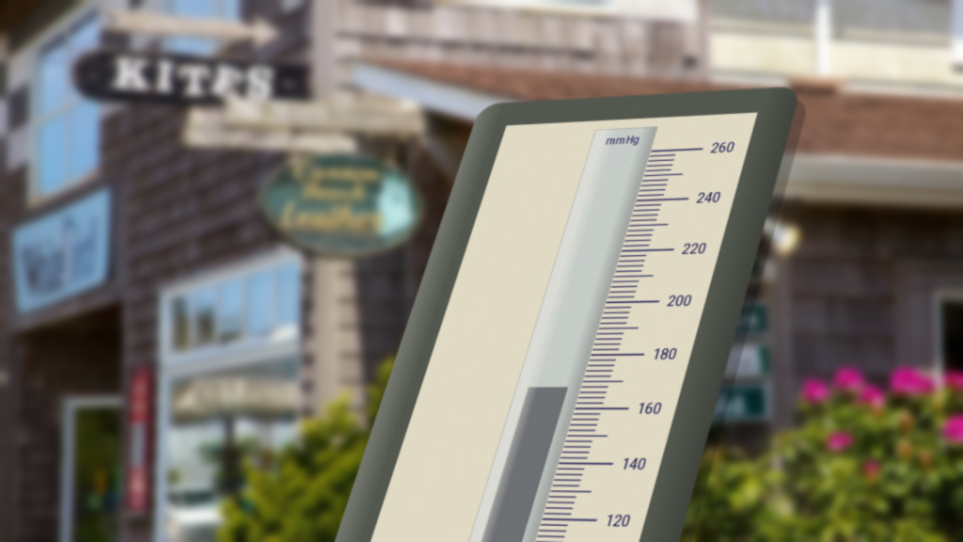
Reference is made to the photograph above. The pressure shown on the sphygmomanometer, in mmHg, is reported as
168 mmHg
